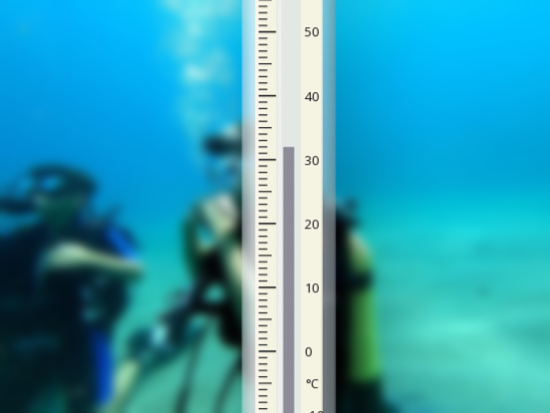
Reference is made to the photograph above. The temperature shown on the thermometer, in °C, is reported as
32 °C
